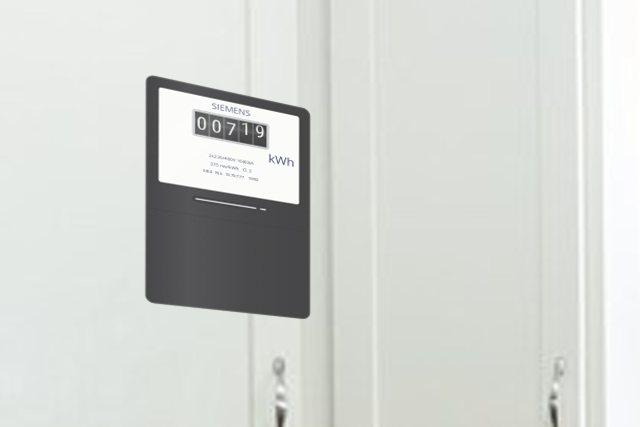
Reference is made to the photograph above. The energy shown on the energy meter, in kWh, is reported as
719 kWh
